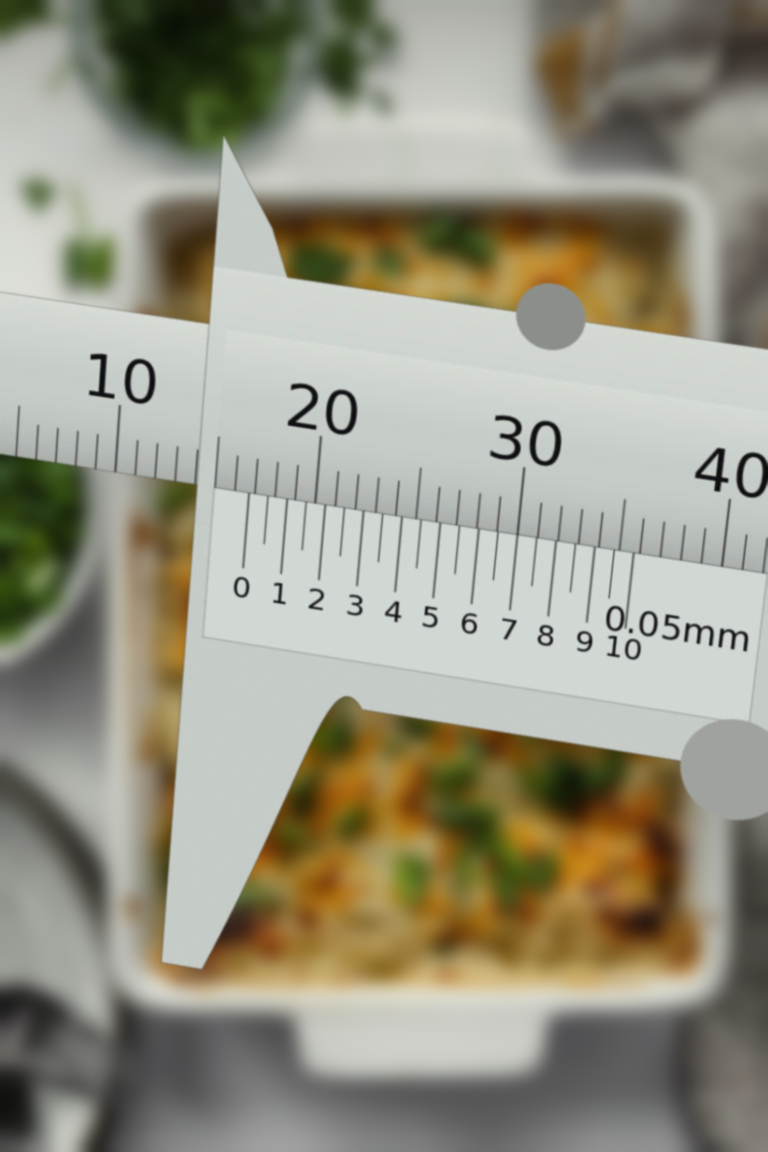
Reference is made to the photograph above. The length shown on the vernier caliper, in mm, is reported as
16.7 mm
